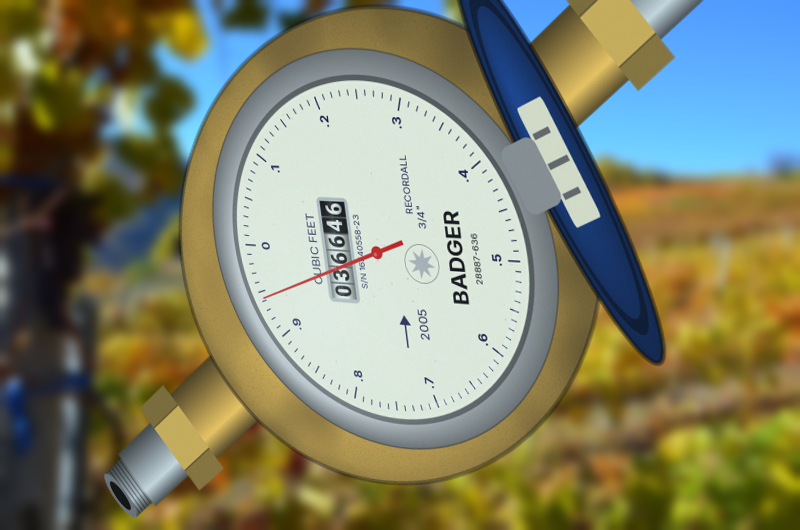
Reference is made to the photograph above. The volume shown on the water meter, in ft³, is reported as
36645.94 ft³
